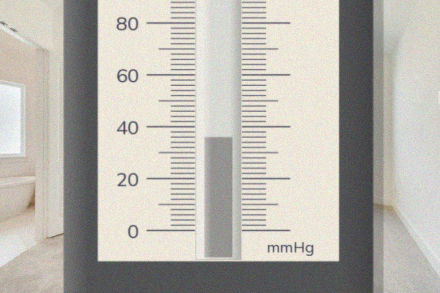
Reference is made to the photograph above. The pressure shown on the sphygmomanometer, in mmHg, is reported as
36 mmHg
